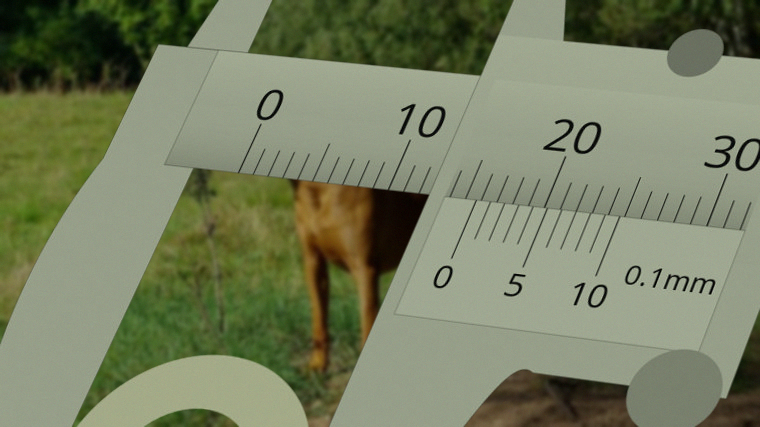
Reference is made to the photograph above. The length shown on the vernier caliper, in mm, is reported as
15.7 mm
